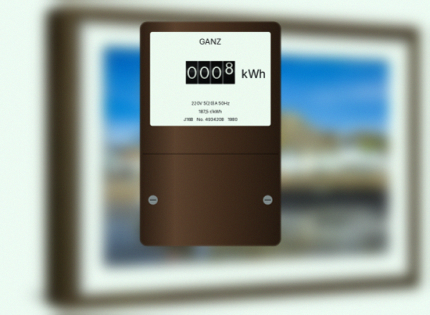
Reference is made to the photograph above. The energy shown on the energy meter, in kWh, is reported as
8 kWh
